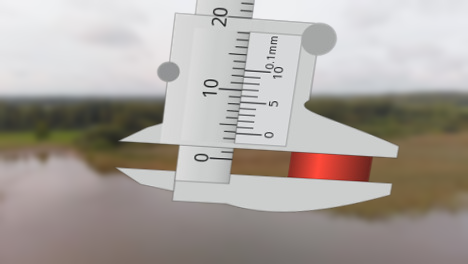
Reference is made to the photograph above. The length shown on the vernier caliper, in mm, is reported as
3.8 mm
